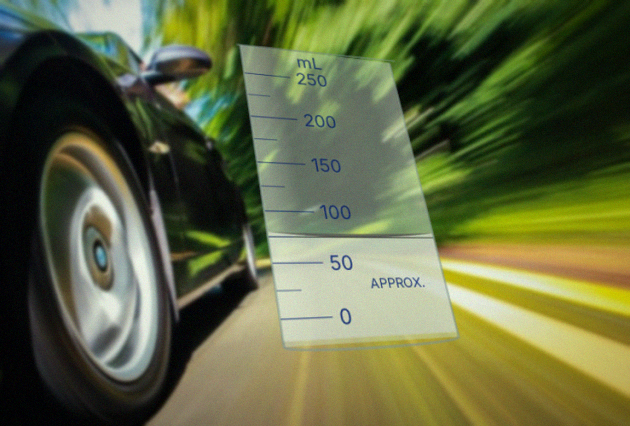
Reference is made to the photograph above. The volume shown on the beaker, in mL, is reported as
75 mL
